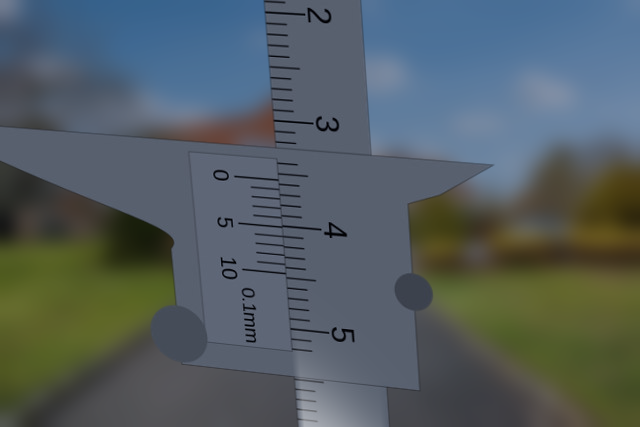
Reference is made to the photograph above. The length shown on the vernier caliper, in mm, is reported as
35.6 mm
